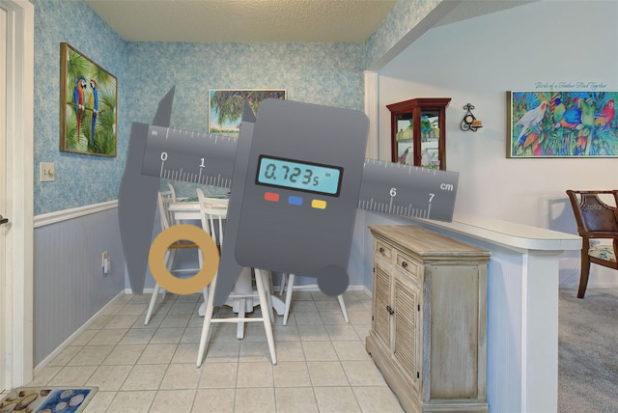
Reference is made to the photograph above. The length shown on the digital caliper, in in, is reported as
0.7235 in
